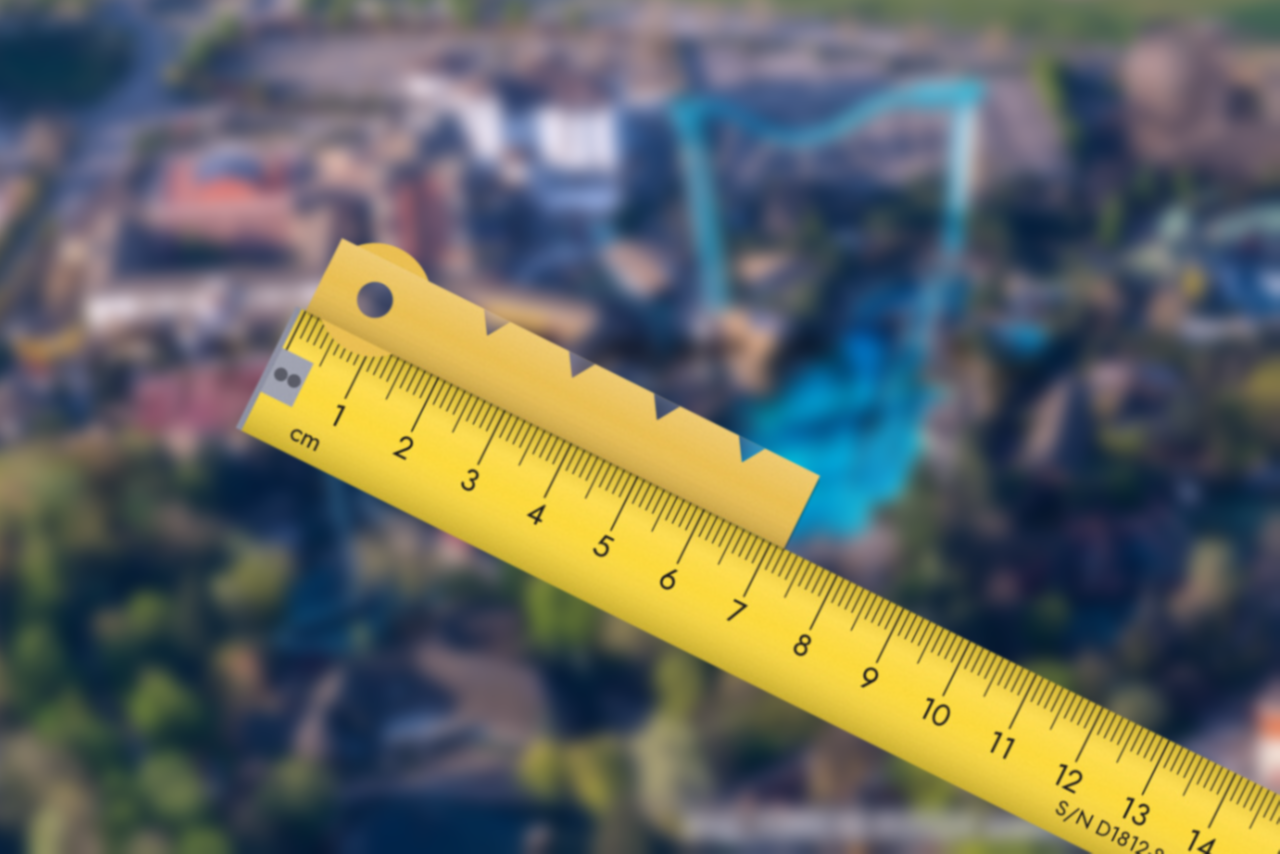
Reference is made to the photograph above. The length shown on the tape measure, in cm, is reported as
7.2 cm
